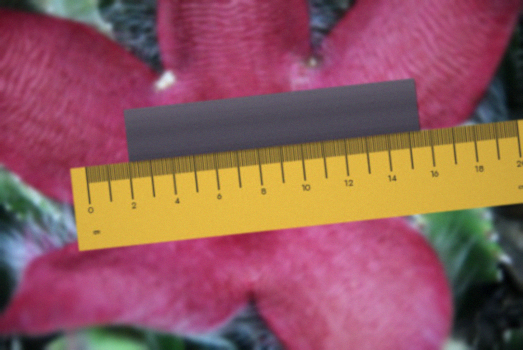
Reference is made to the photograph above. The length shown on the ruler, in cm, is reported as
13.5 cm
